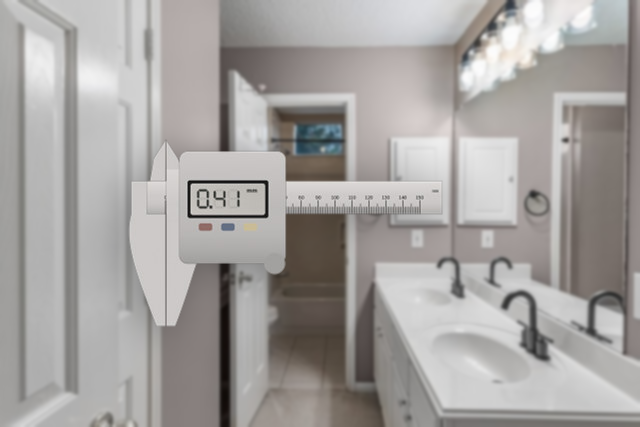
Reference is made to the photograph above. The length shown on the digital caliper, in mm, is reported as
0.41 mm
